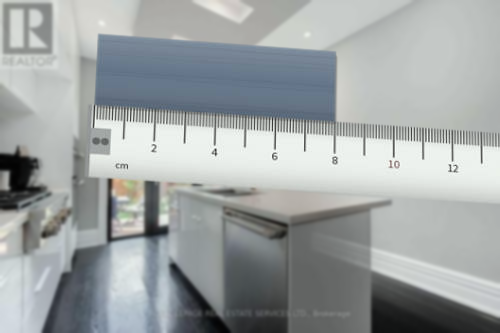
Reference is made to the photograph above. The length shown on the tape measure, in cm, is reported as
8 cm
